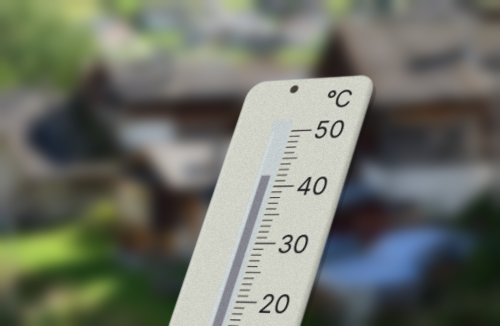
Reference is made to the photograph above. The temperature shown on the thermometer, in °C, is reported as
42 °C
